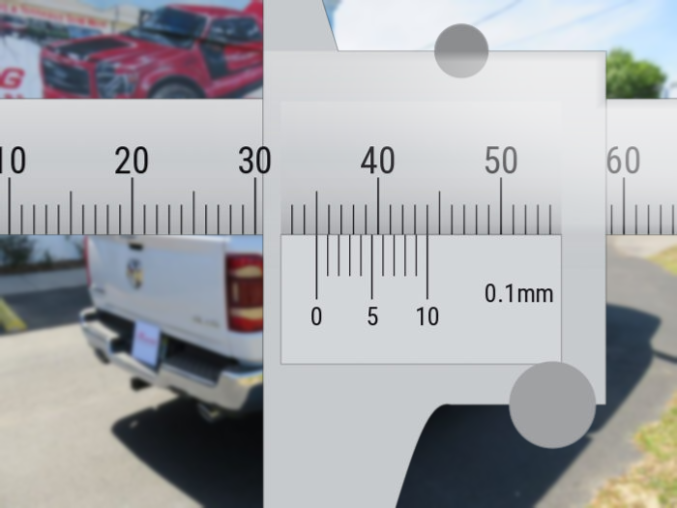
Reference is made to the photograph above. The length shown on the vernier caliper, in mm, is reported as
35.0 mm
